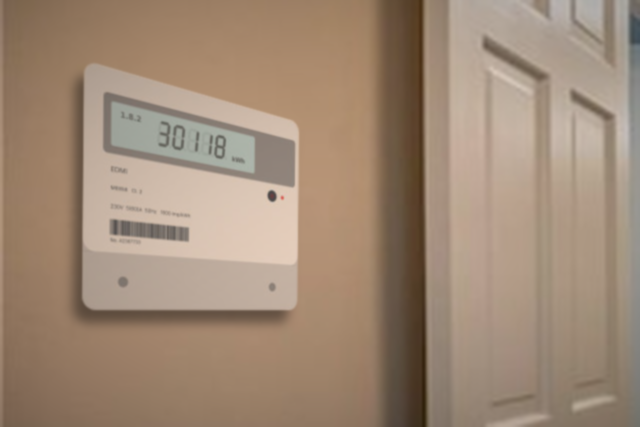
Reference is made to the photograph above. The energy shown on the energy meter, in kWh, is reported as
30118 kWh
